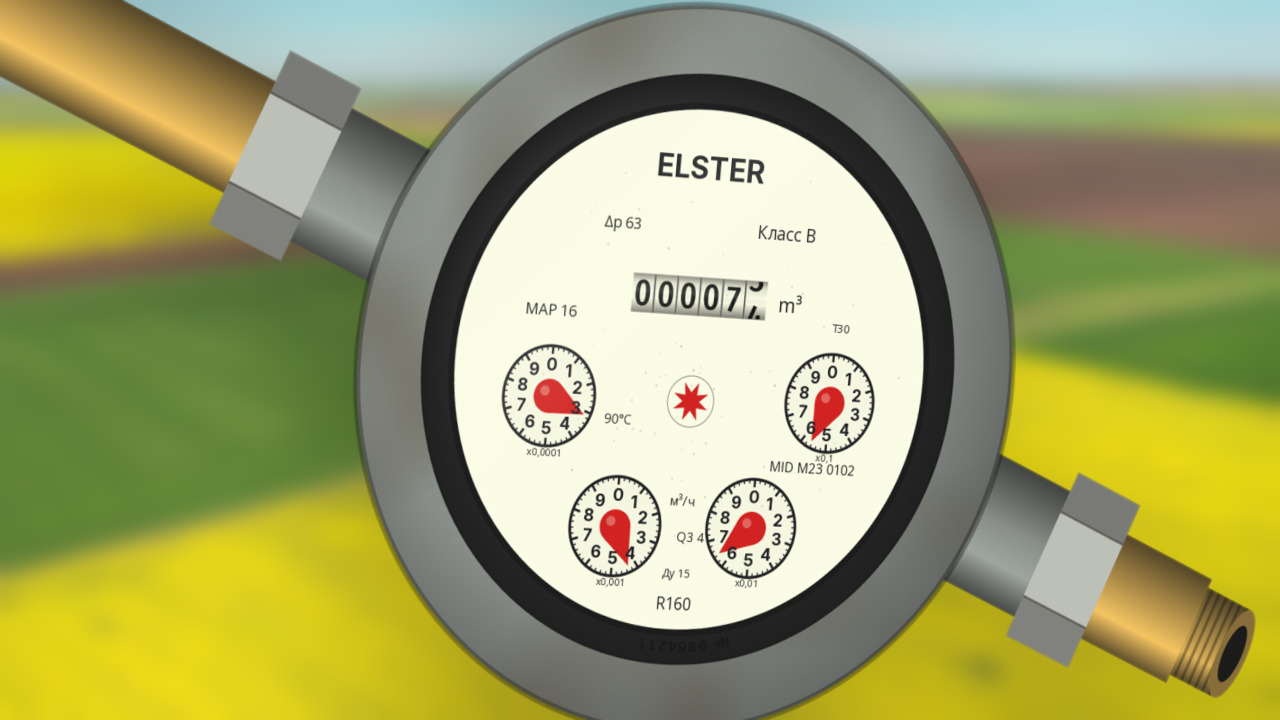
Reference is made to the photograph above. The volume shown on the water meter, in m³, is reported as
73.5643 m³
